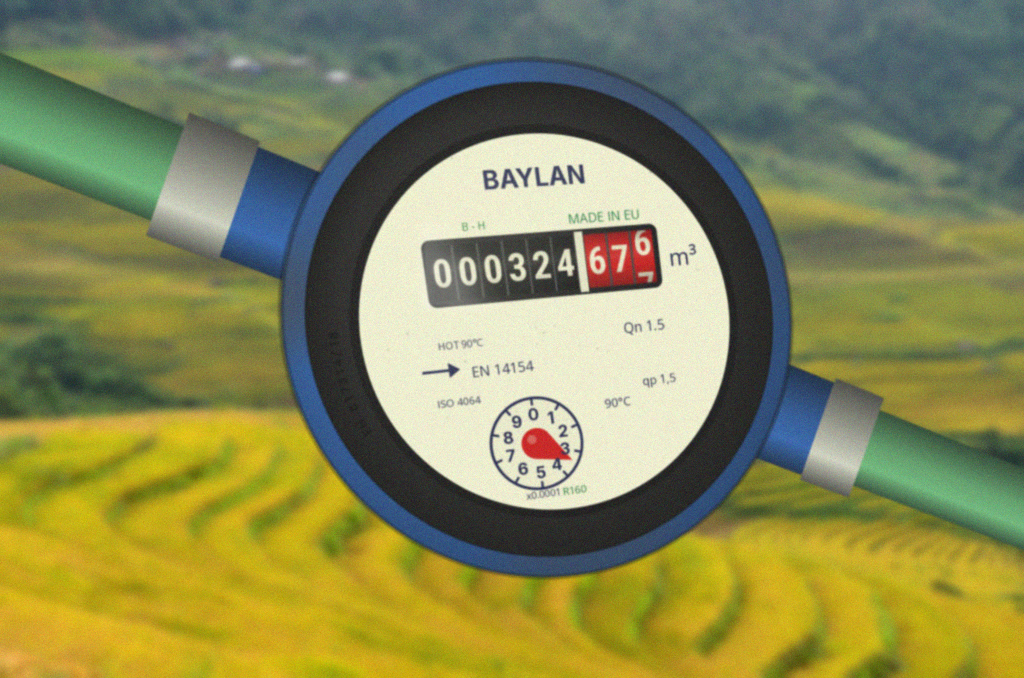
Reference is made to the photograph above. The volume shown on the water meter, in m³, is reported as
324.6763 m³
